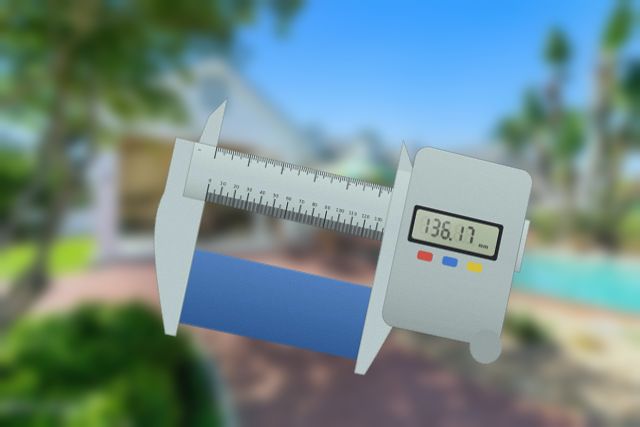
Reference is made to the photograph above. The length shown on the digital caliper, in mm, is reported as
136.17 mm
